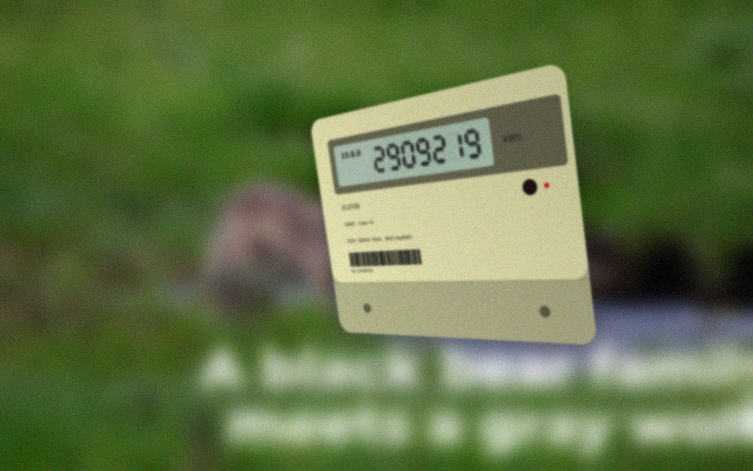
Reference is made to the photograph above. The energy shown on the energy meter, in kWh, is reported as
2909219 kWh
